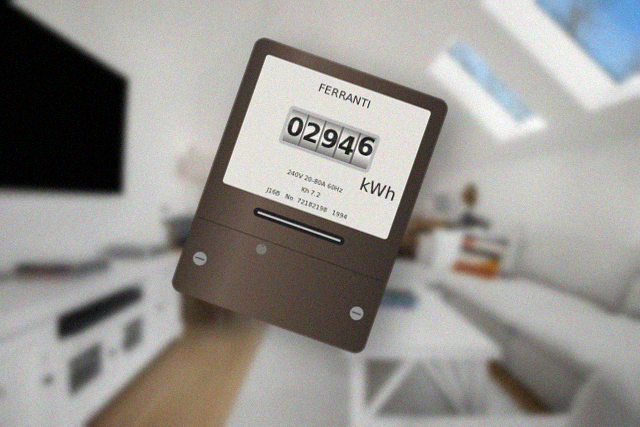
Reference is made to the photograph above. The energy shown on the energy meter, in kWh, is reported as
2946 kWh
